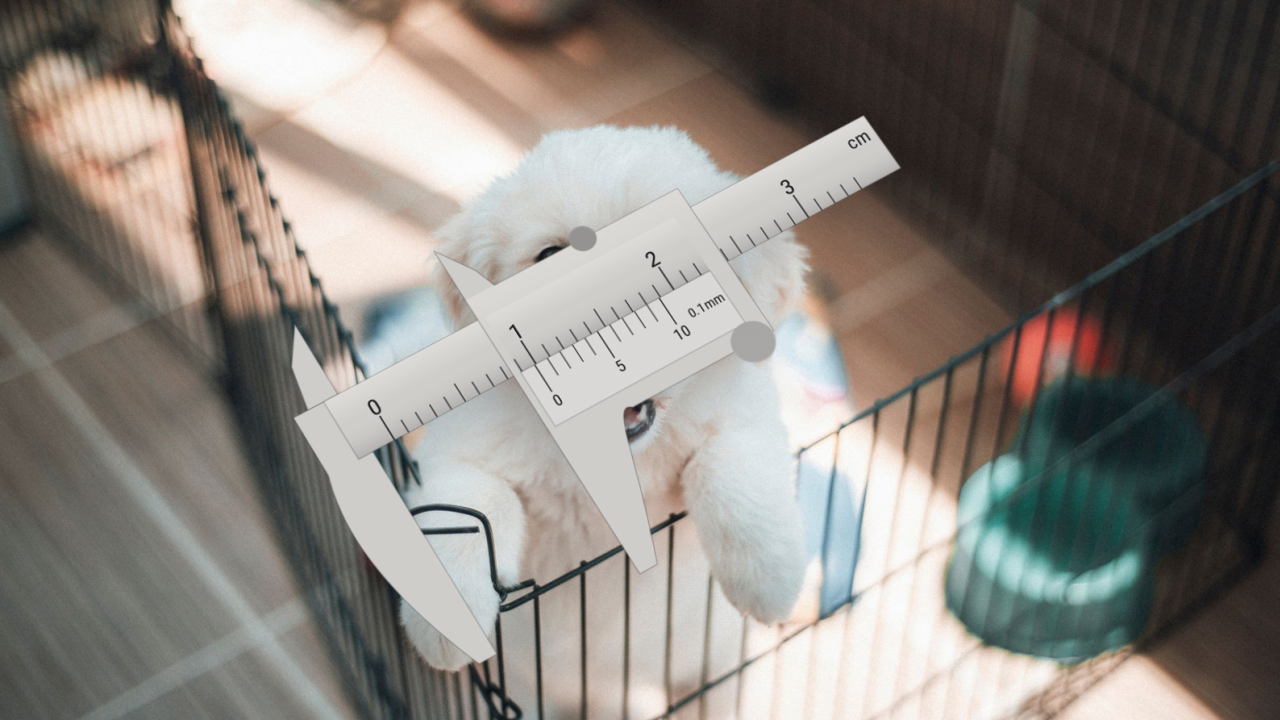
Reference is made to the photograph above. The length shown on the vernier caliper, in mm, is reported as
9.9 mm
